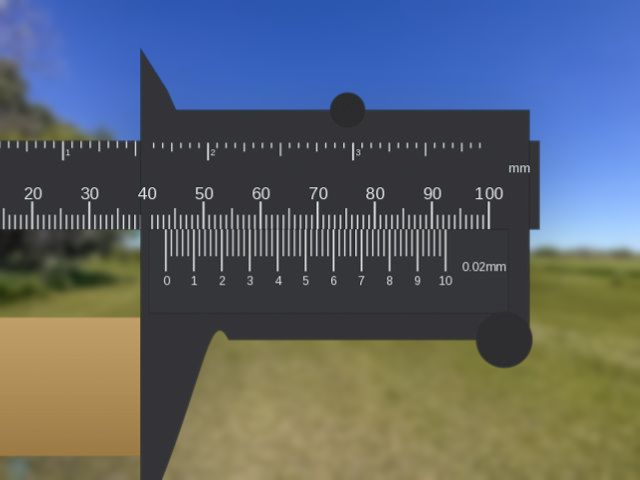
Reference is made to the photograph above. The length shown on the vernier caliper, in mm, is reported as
43.4 mm
